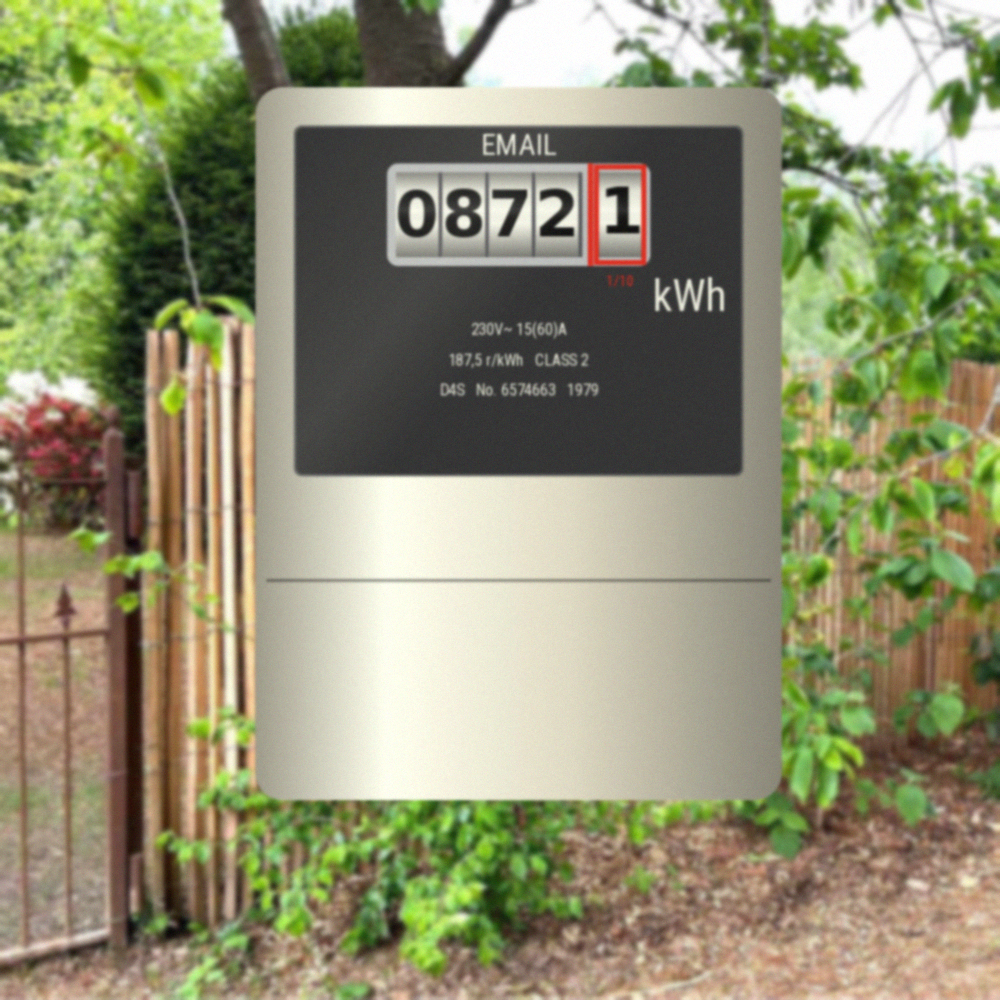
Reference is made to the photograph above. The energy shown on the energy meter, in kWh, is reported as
872.1 kWh
